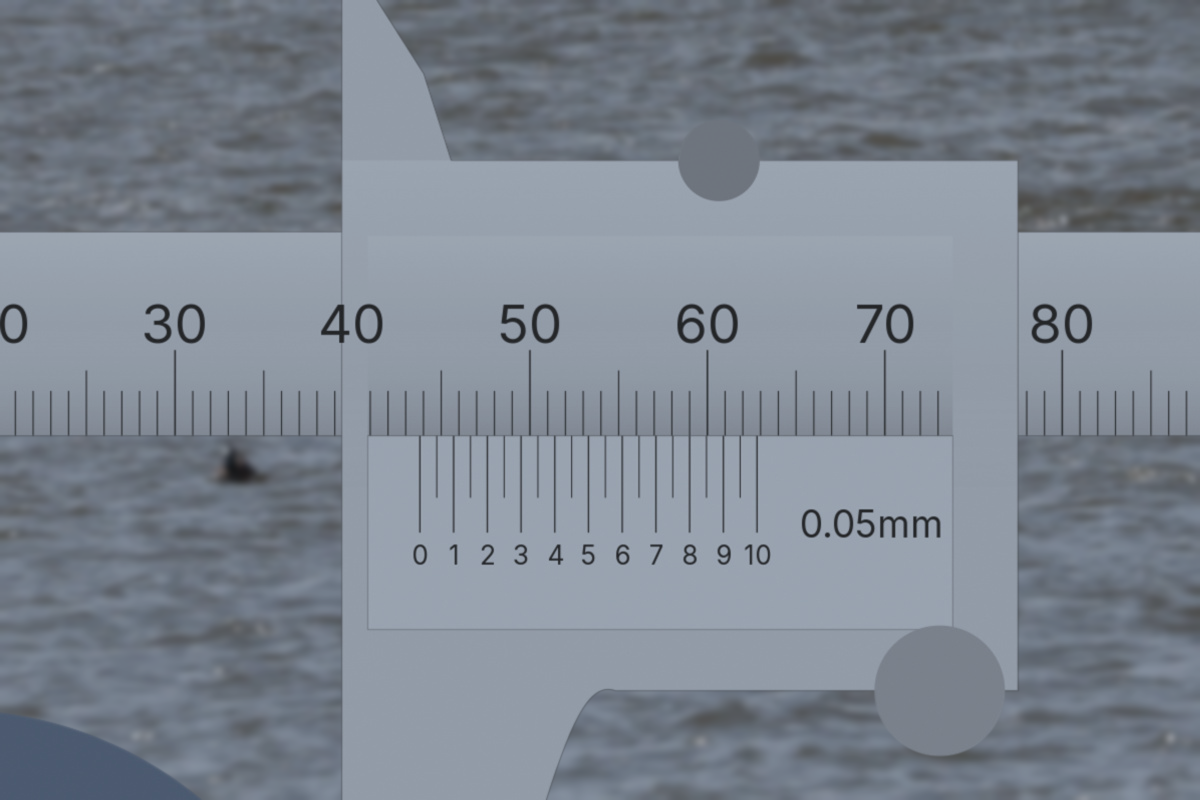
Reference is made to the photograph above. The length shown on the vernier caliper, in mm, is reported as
43.8 mm
